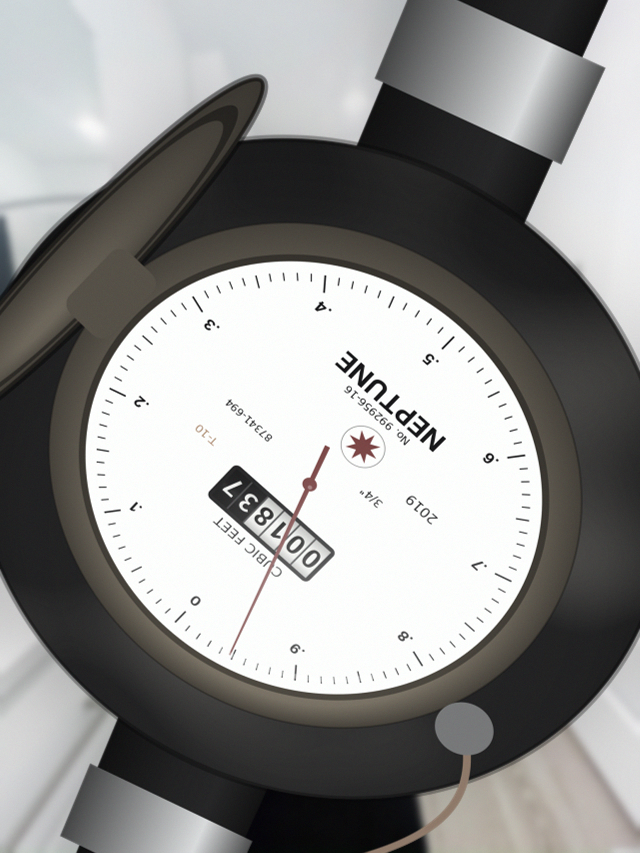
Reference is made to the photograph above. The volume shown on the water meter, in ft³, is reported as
1836.95 ft³
